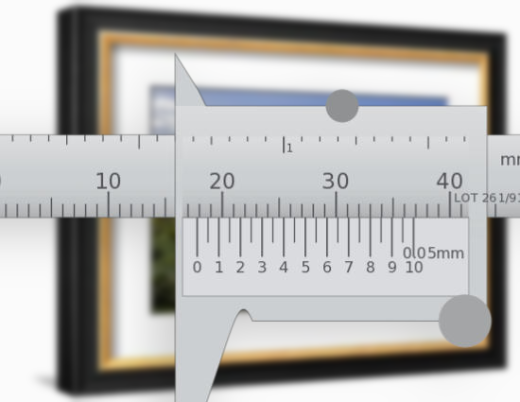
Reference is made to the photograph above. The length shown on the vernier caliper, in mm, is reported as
17.8 mm
